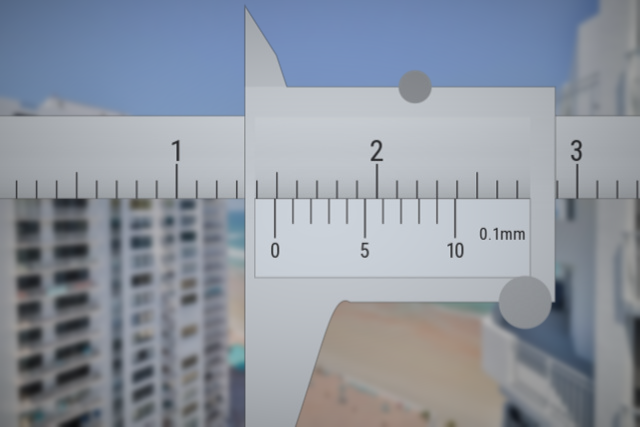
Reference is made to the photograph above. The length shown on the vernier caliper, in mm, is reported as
14.9 mm
